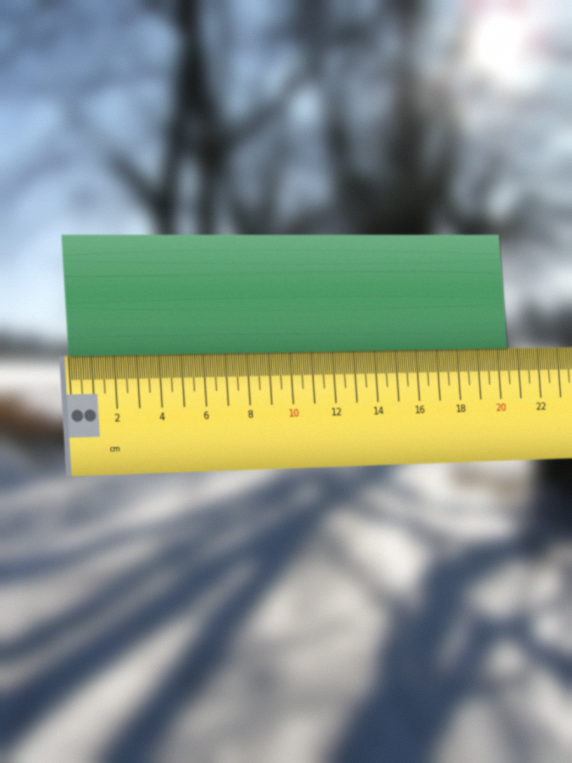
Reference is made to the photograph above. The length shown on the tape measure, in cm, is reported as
20.5 cm
